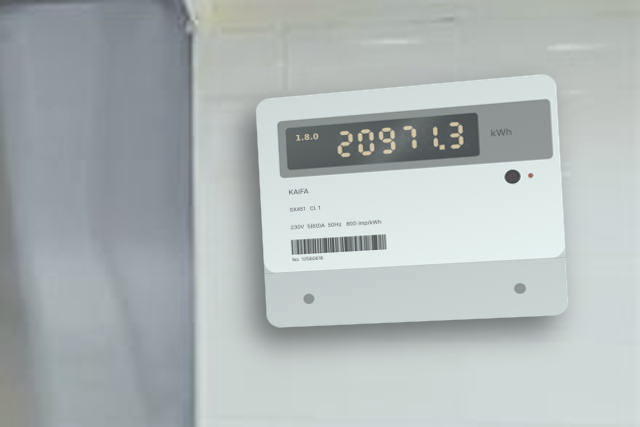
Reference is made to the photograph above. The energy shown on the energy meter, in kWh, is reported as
20971.3 kWh
